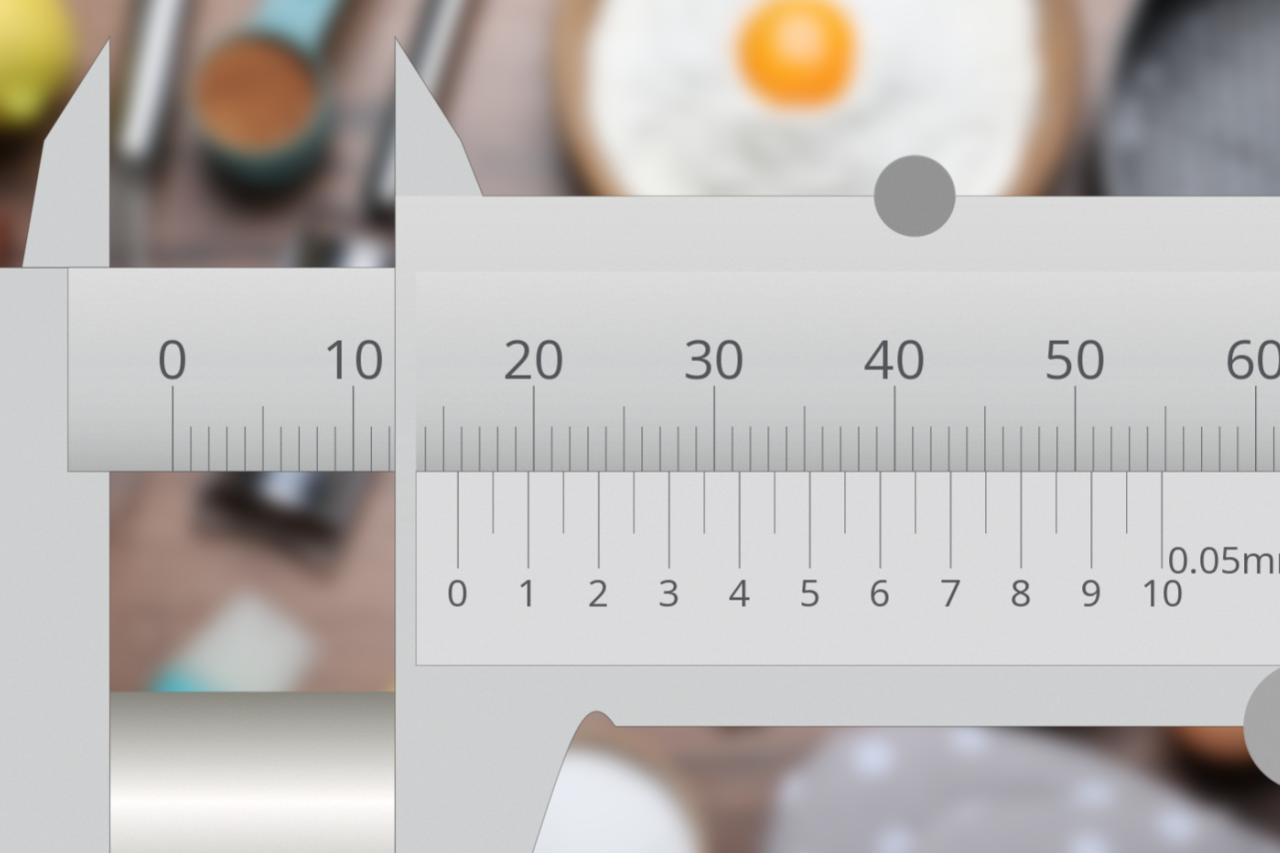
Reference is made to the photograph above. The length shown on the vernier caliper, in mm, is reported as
15.8 mm
